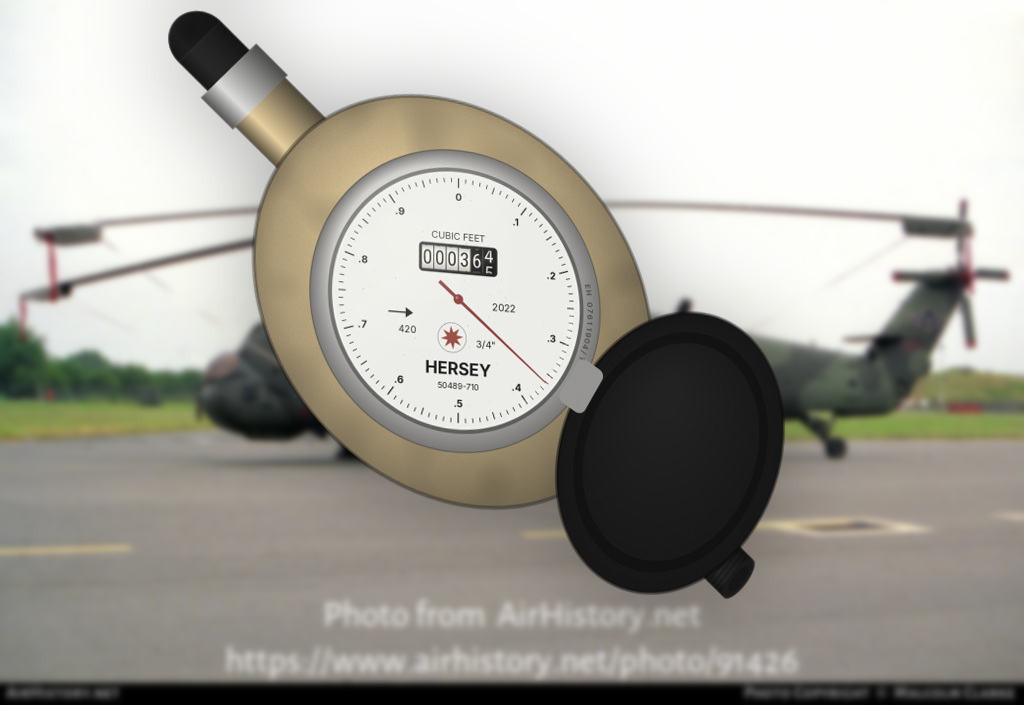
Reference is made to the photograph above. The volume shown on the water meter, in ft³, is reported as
364.36 ft³
